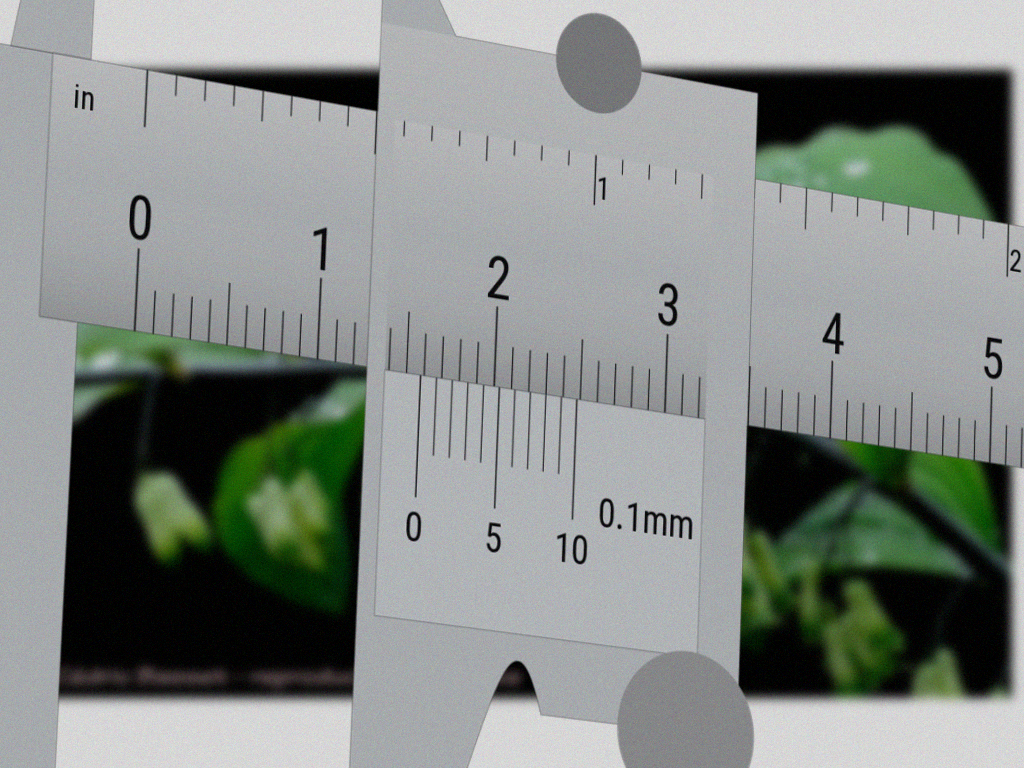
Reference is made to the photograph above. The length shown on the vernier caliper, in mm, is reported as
15.8 mm
